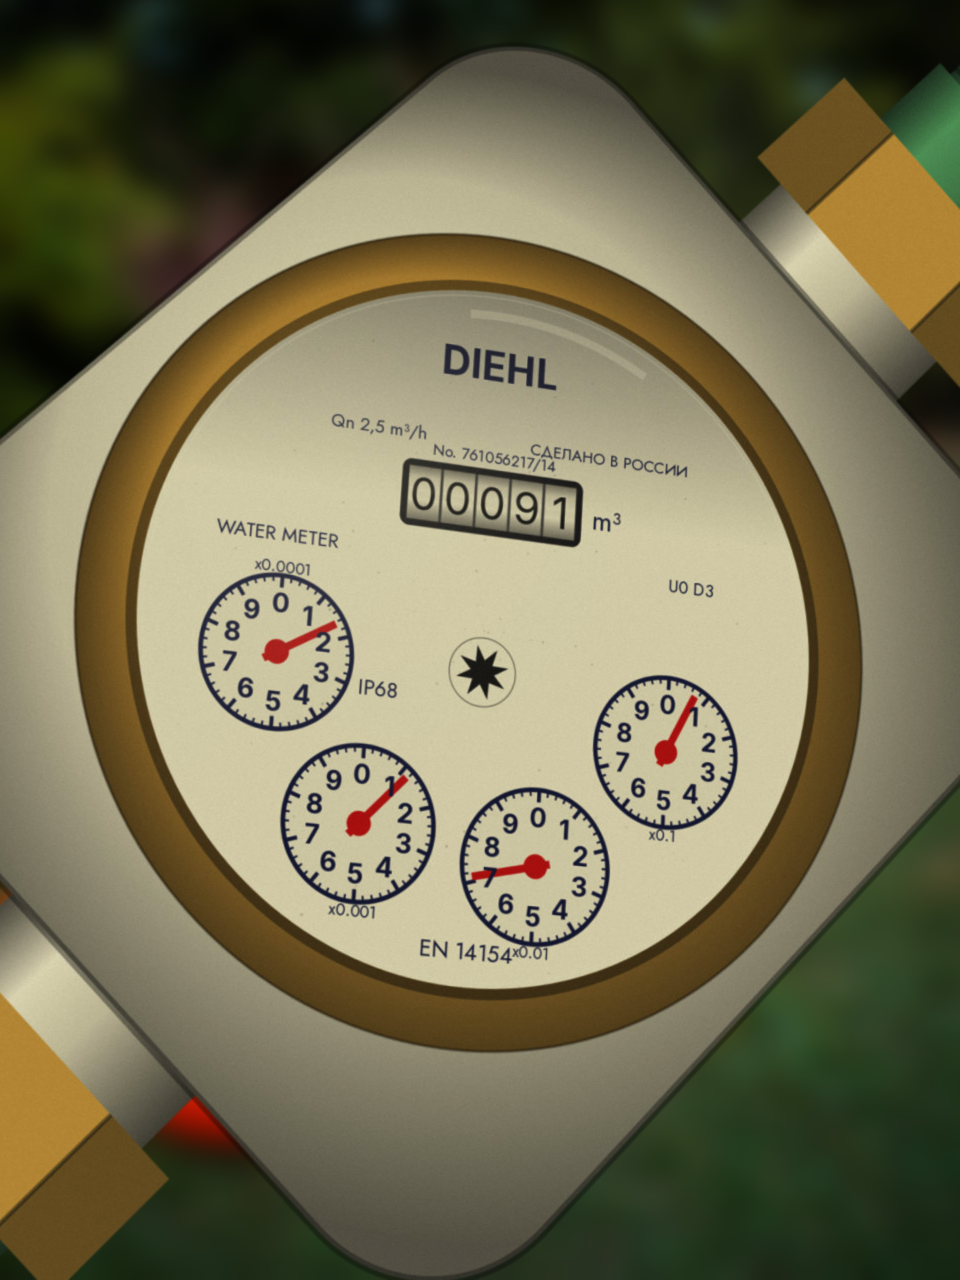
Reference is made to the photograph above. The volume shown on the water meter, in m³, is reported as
91.0711 m³
